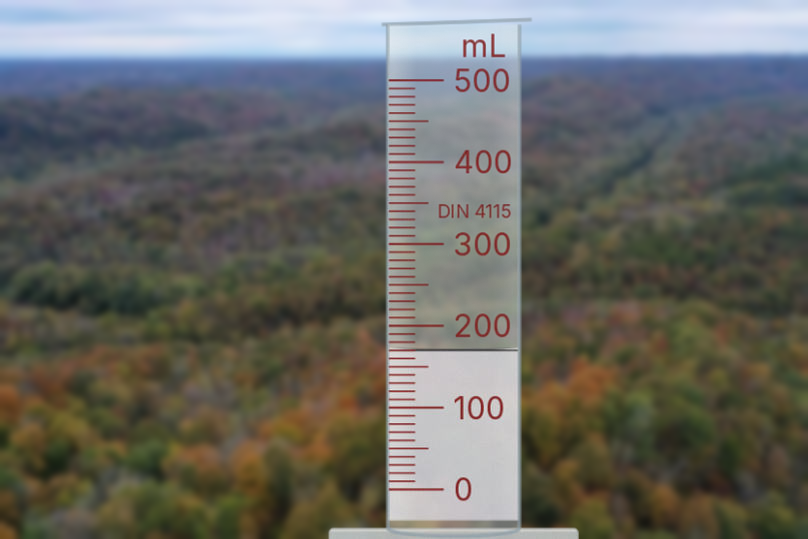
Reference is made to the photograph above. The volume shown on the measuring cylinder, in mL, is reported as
170 mL
